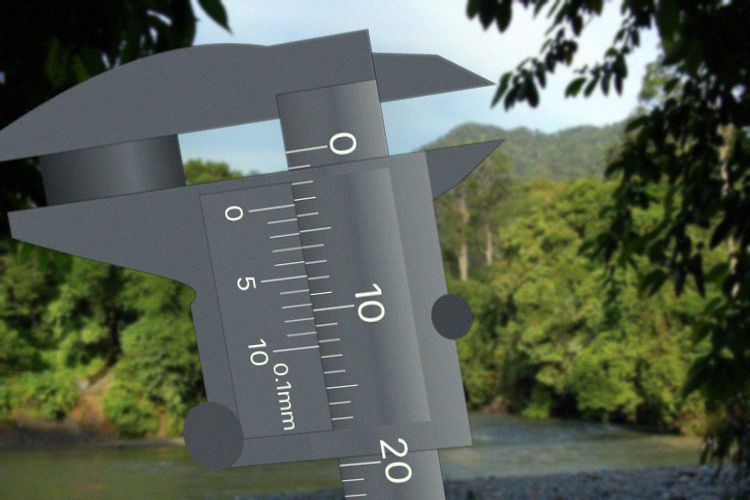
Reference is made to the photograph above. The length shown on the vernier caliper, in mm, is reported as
3.3 mm
